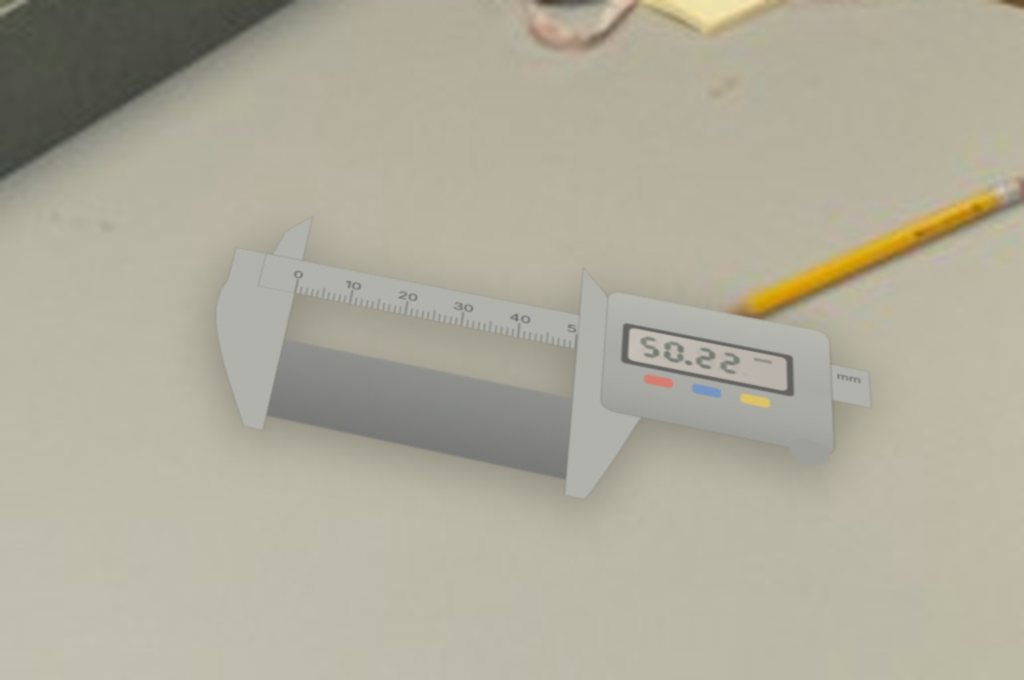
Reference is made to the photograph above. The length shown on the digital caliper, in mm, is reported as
50.22 mm
